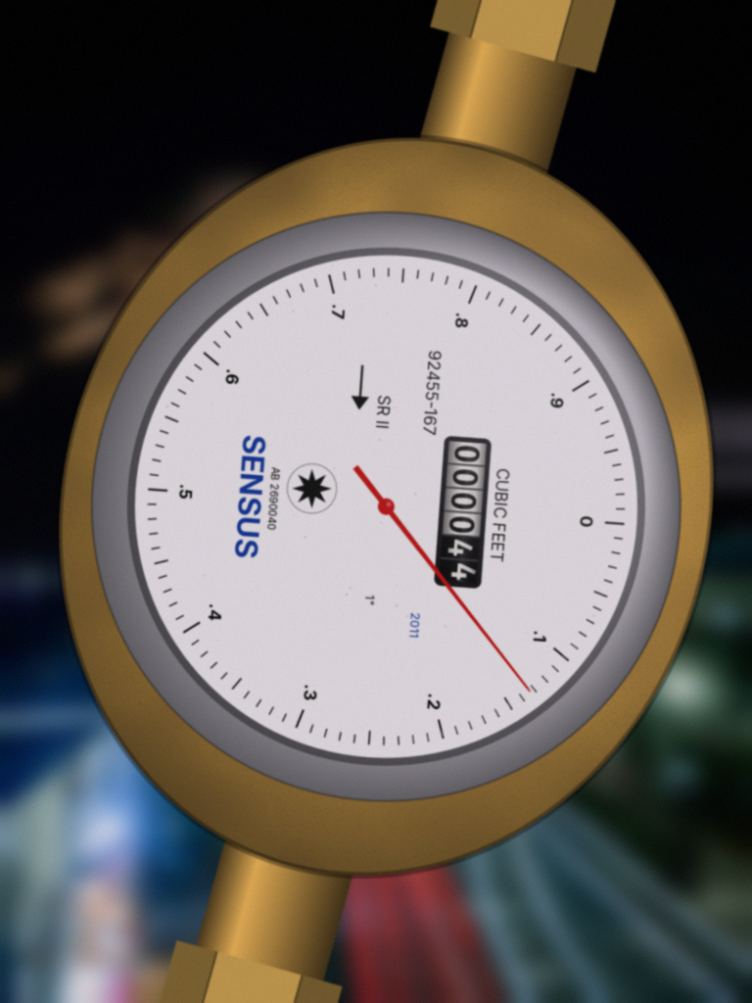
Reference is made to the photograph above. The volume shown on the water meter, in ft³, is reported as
44.13 ft³
